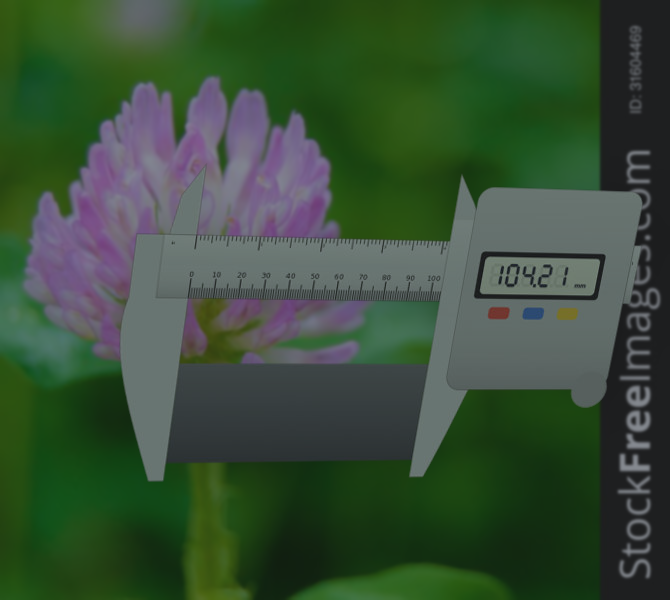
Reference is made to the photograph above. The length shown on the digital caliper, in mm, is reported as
104.21 mm
